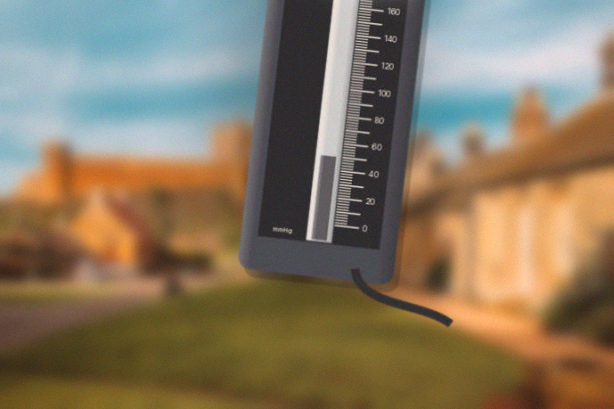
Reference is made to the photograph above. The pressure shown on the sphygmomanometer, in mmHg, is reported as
50 mmHg
